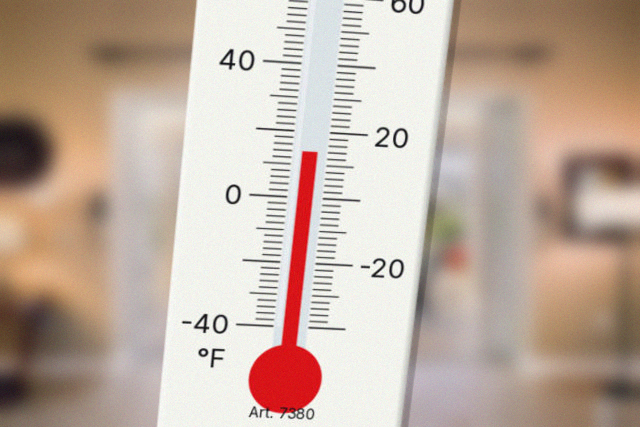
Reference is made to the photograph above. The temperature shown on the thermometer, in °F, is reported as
14 °F
